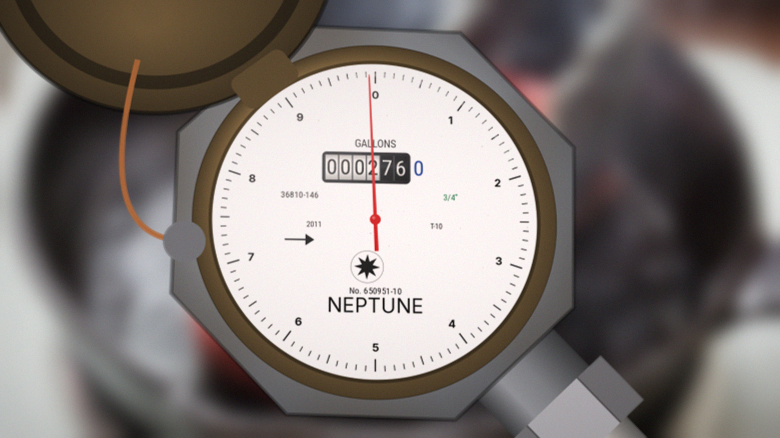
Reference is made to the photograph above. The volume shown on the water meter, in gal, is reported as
2759.9 gal
